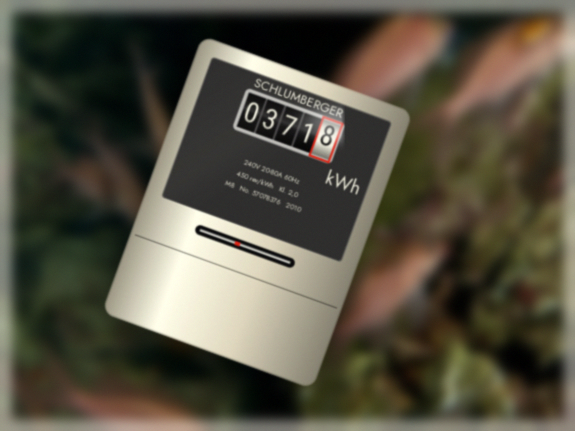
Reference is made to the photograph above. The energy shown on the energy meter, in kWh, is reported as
371.8 kWh
